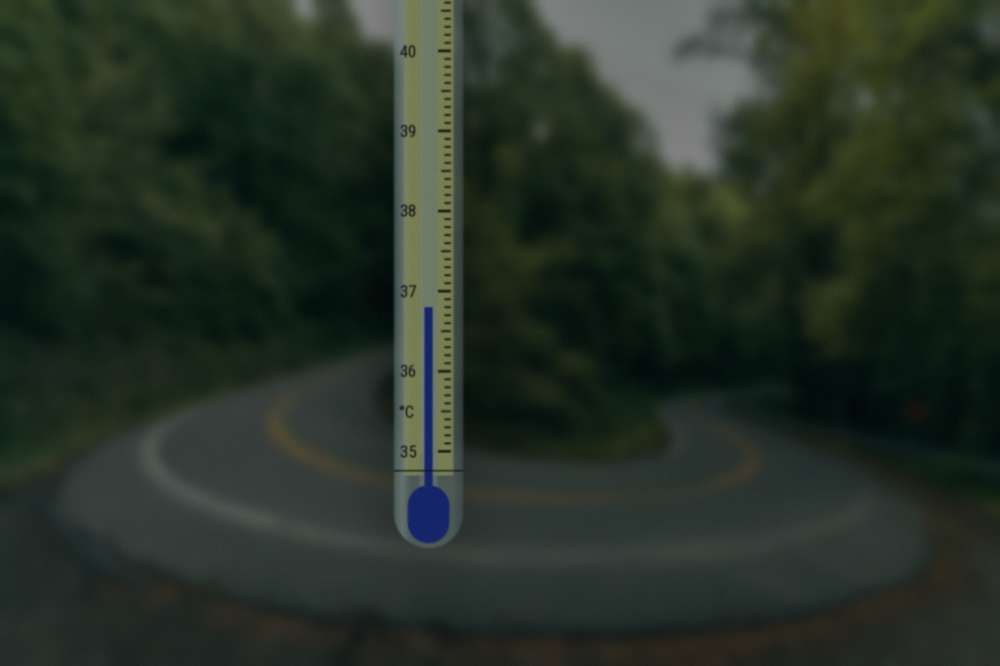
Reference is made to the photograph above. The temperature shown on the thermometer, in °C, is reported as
36.8 °C
